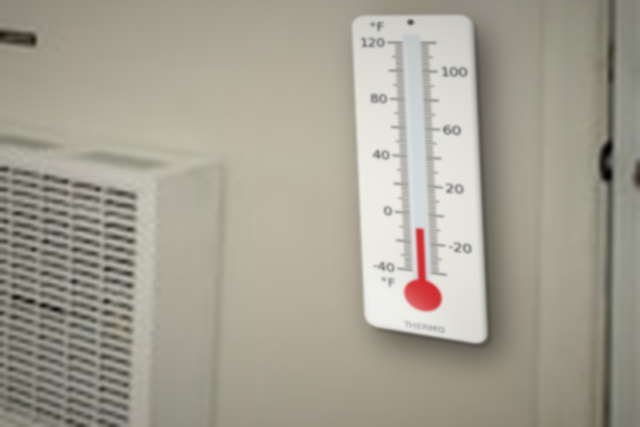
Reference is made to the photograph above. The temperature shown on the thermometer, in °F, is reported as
-10 °F
